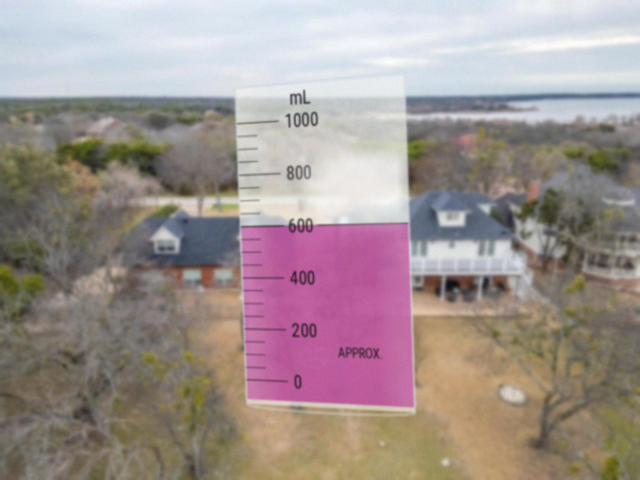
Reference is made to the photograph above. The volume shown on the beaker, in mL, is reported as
600 mL
